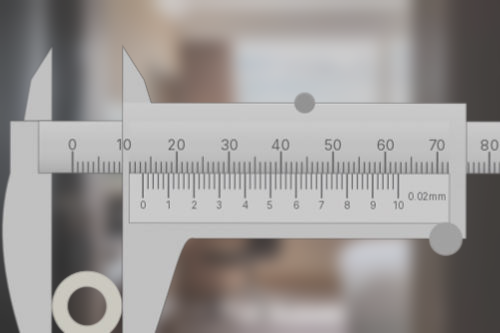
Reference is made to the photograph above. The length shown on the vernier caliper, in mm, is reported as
13.5 mm
